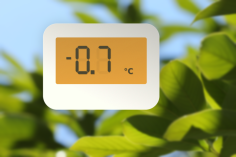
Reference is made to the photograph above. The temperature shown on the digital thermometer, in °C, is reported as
-0.7 °C
